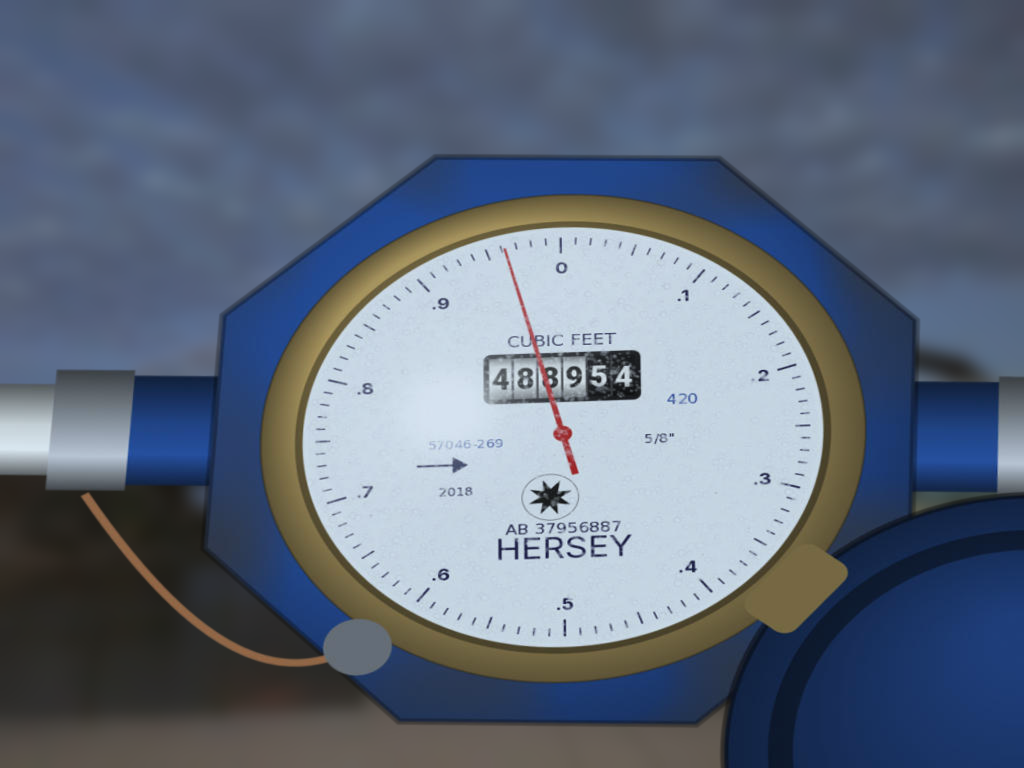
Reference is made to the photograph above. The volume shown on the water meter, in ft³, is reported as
488953.96 ft³
